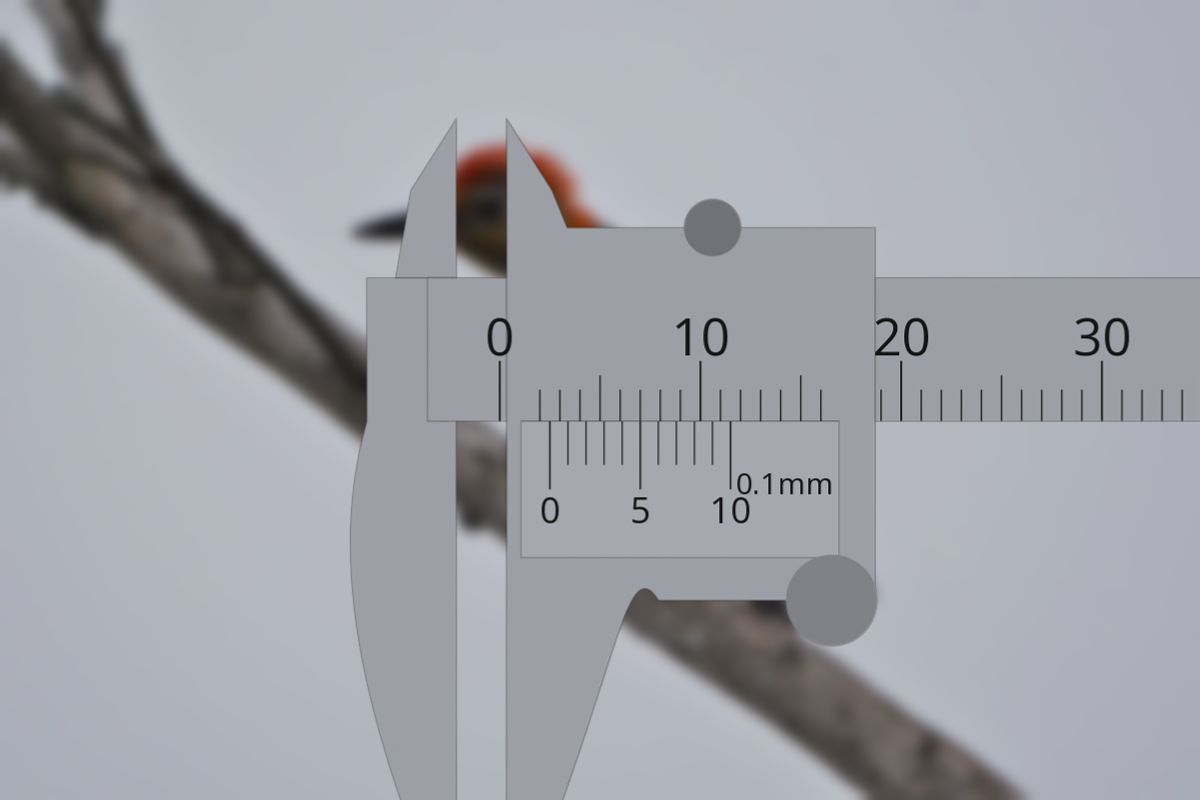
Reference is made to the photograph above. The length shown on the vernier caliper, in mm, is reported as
2.5 mm
